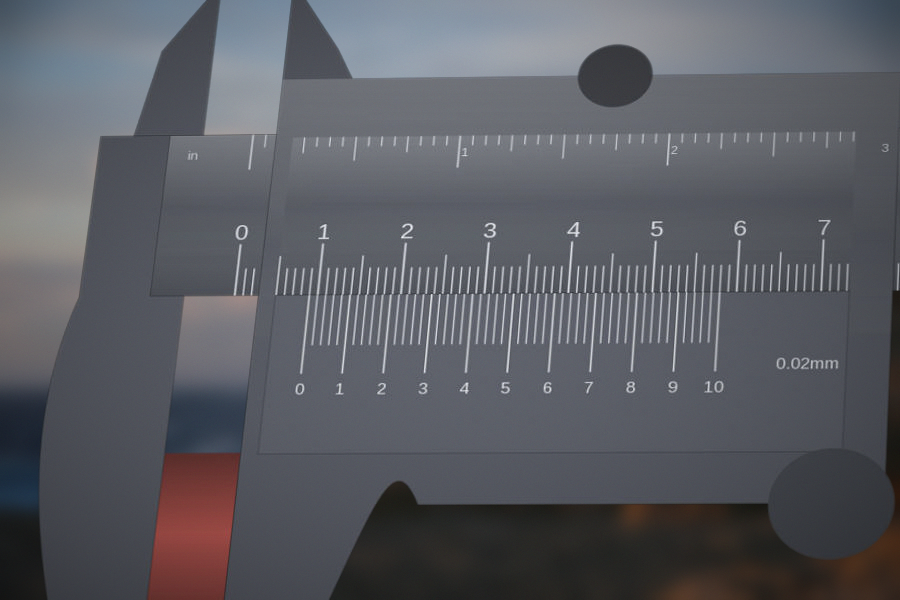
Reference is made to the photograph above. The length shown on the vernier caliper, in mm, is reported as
9.0 mm
